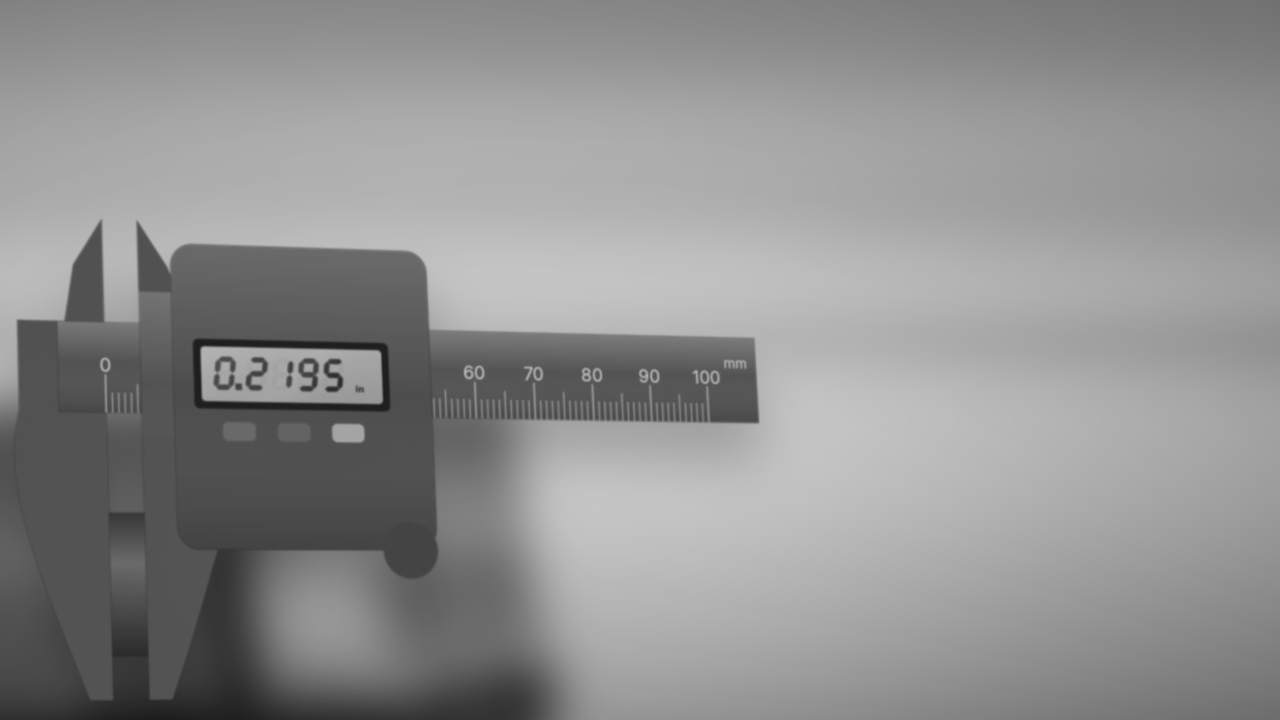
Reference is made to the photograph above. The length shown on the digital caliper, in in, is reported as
0.2195 in
